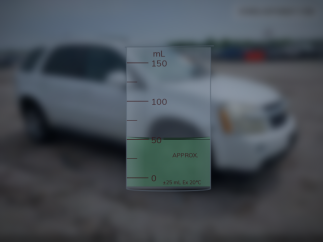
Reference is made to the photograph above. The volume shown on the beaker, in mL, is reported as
50 mL
